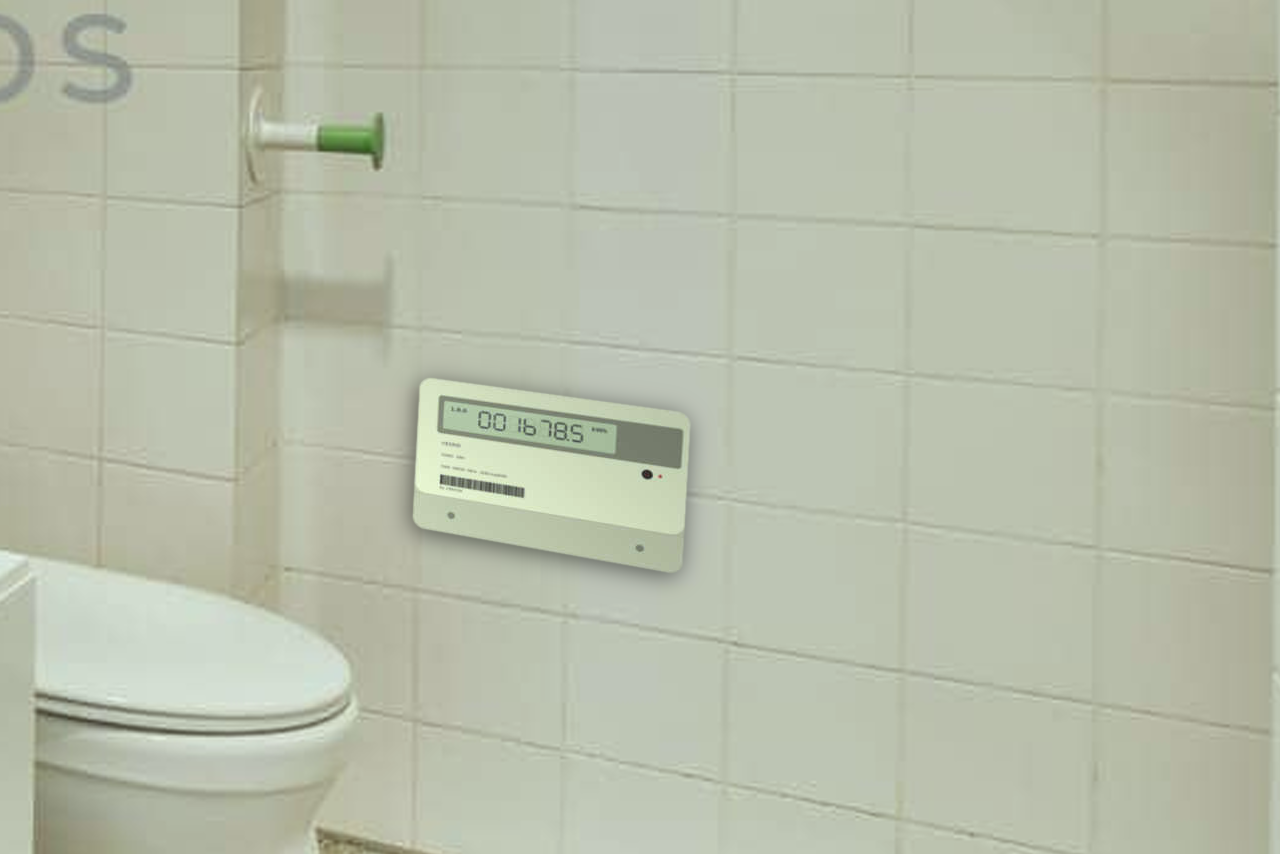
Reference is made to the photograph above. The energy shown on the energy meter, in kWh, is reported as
1678.5 kWh
